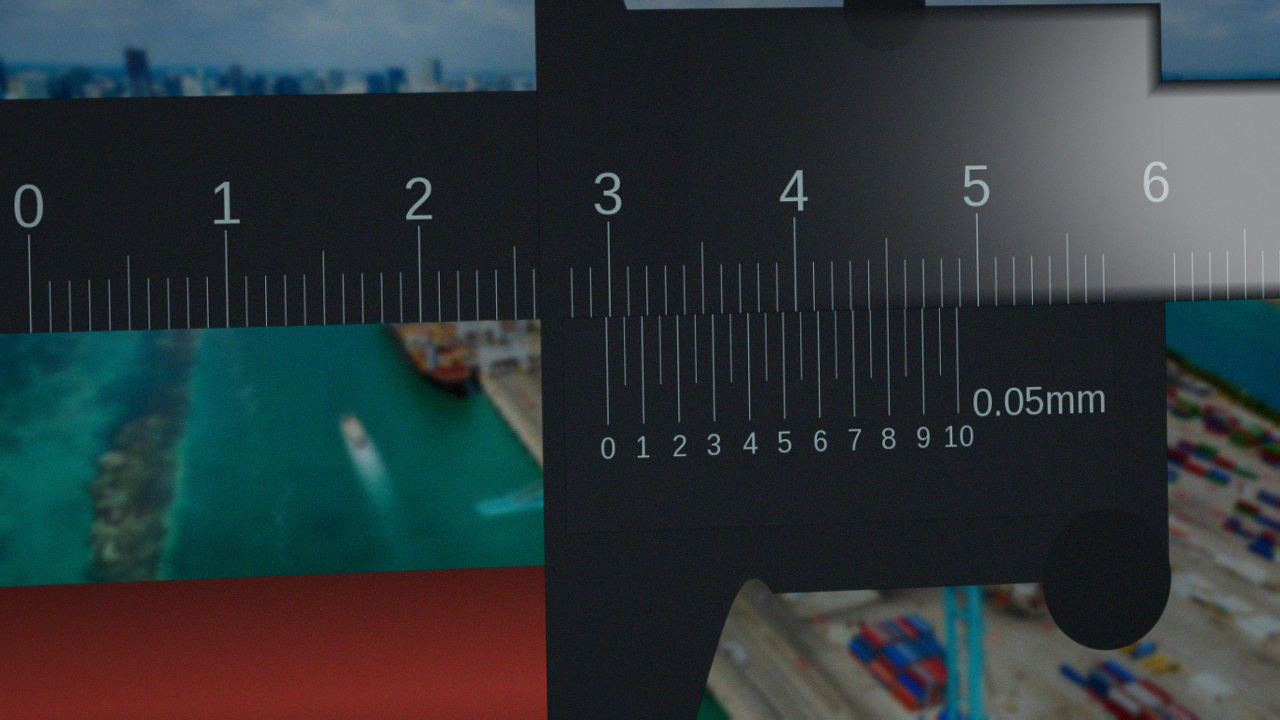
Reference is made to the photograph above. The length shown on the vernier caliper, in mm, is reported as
29.8 mm
